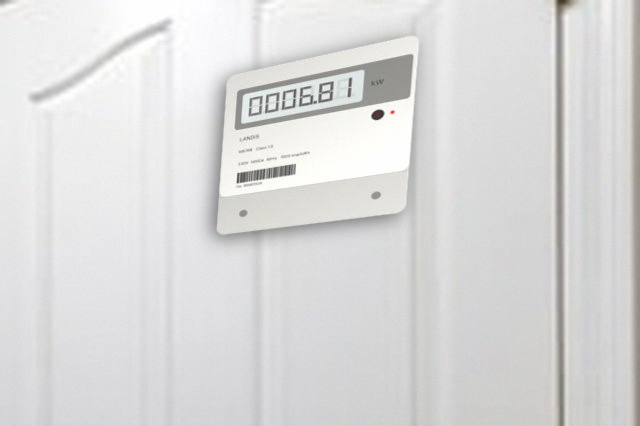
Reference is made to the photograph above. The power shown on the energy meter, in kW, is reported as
6.81 kW
